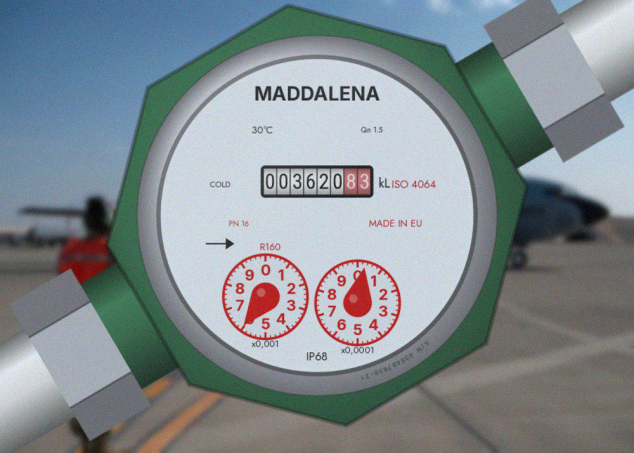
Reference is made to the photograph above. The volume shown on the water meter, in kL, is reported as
3620.8360 kL
